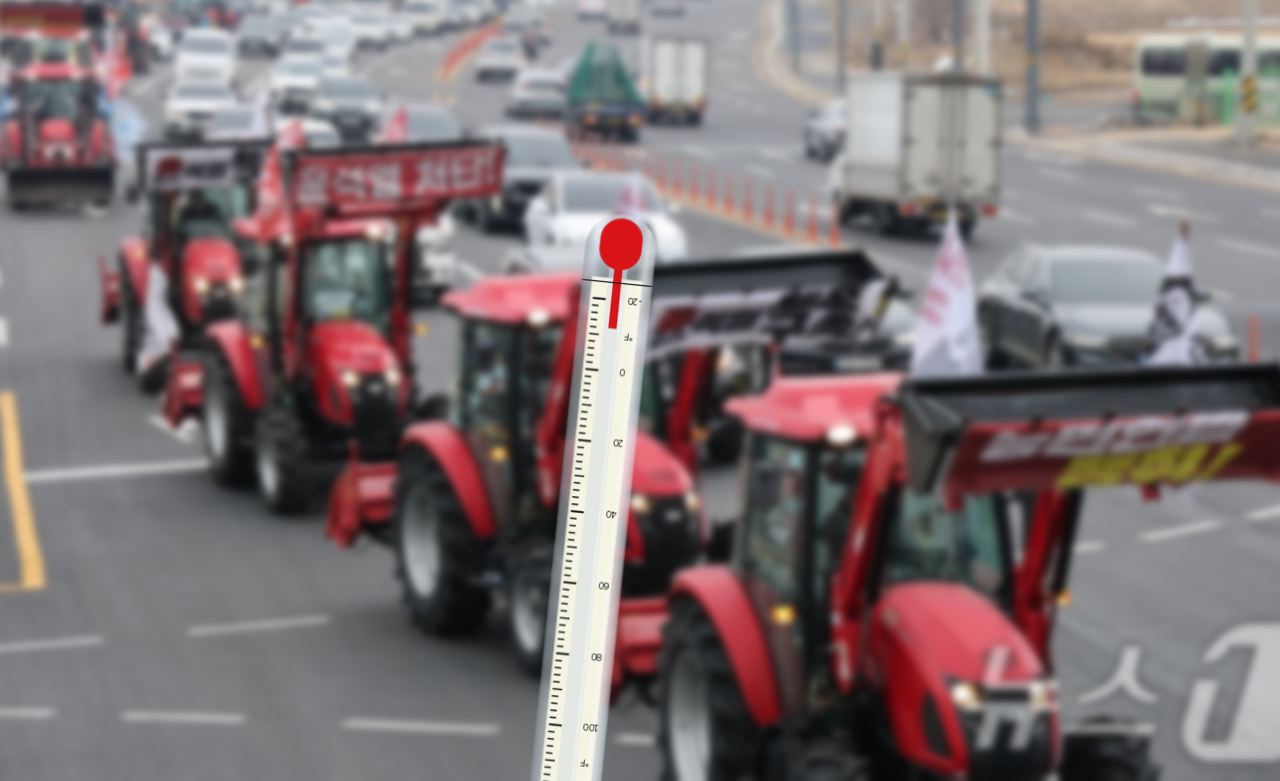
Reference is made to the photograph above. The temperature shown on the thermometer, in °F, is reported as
-12 °F
